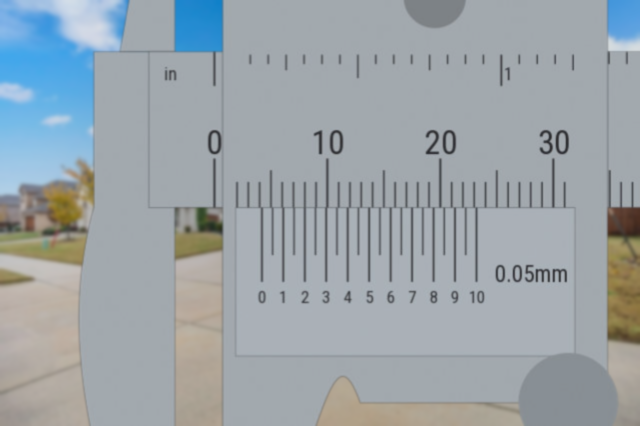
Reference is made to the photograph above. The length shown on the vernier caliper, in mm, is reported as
4.2 mm
